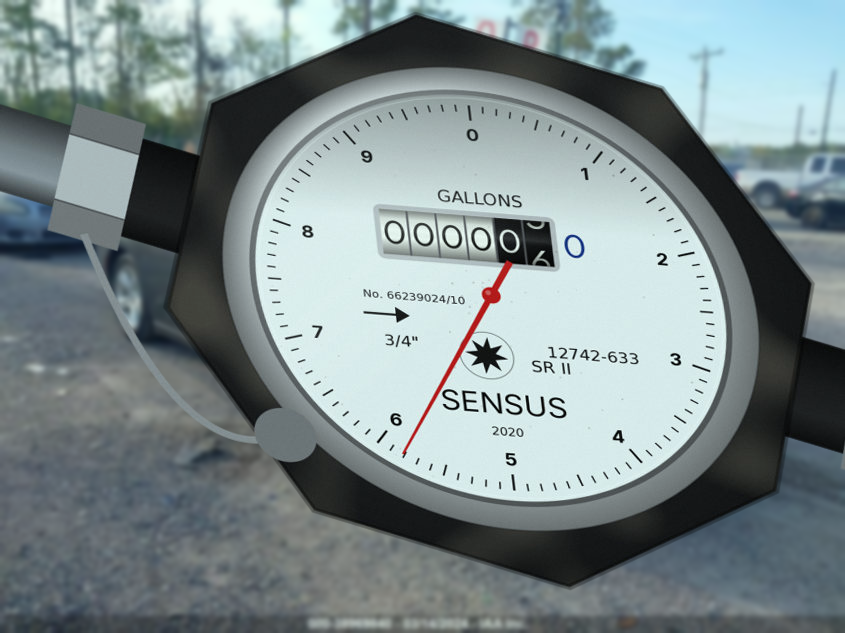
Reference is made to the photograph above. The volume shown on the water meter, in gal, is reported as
55.8 gal
